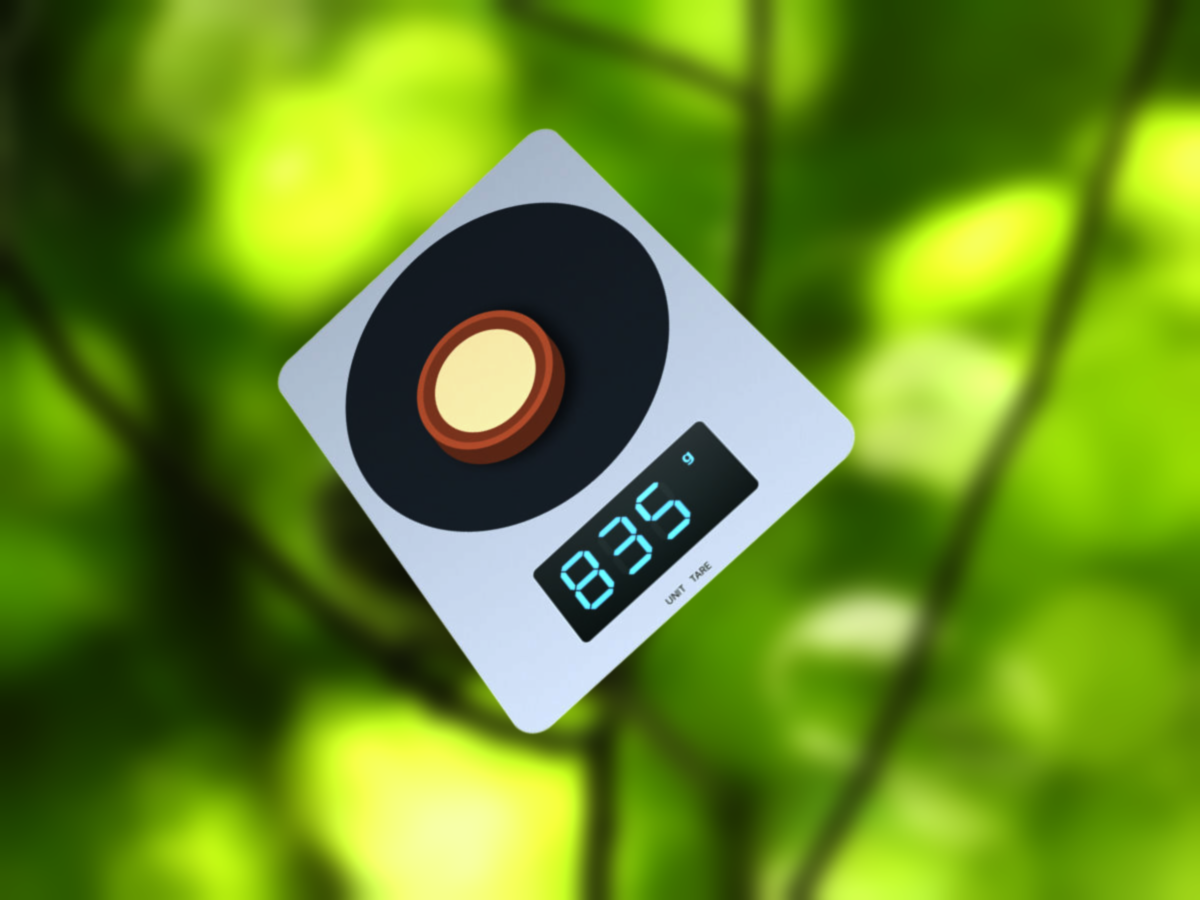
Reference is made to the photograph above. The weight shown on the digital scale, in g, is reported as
835 g
